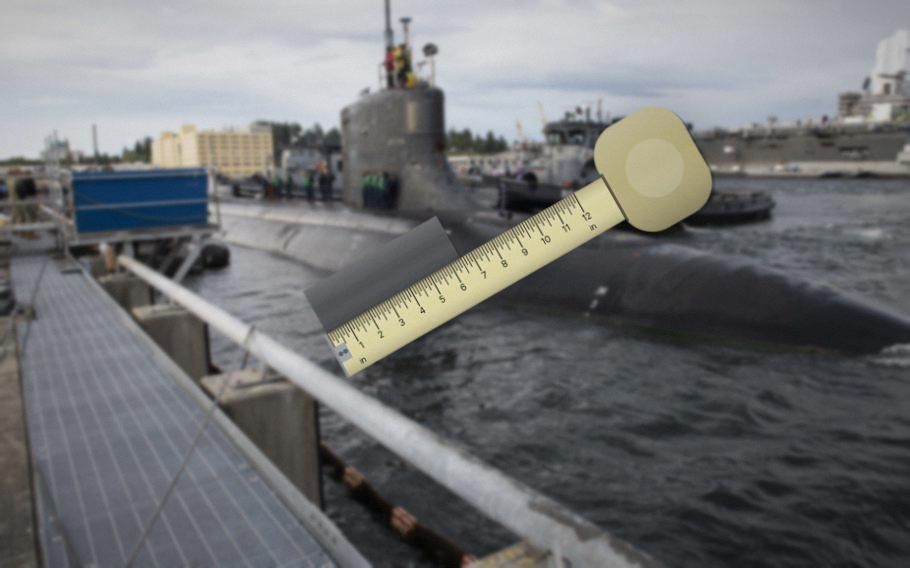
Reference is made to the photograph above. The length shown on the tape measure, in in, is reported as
6.5 in
